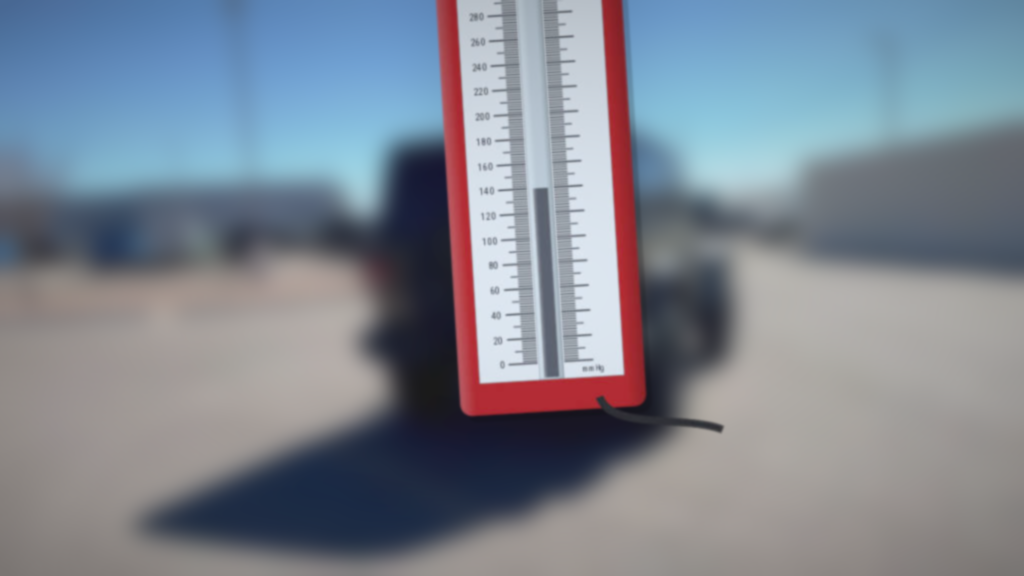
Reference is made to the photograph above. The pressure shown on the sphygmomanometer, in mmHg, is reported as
140 mmHg
